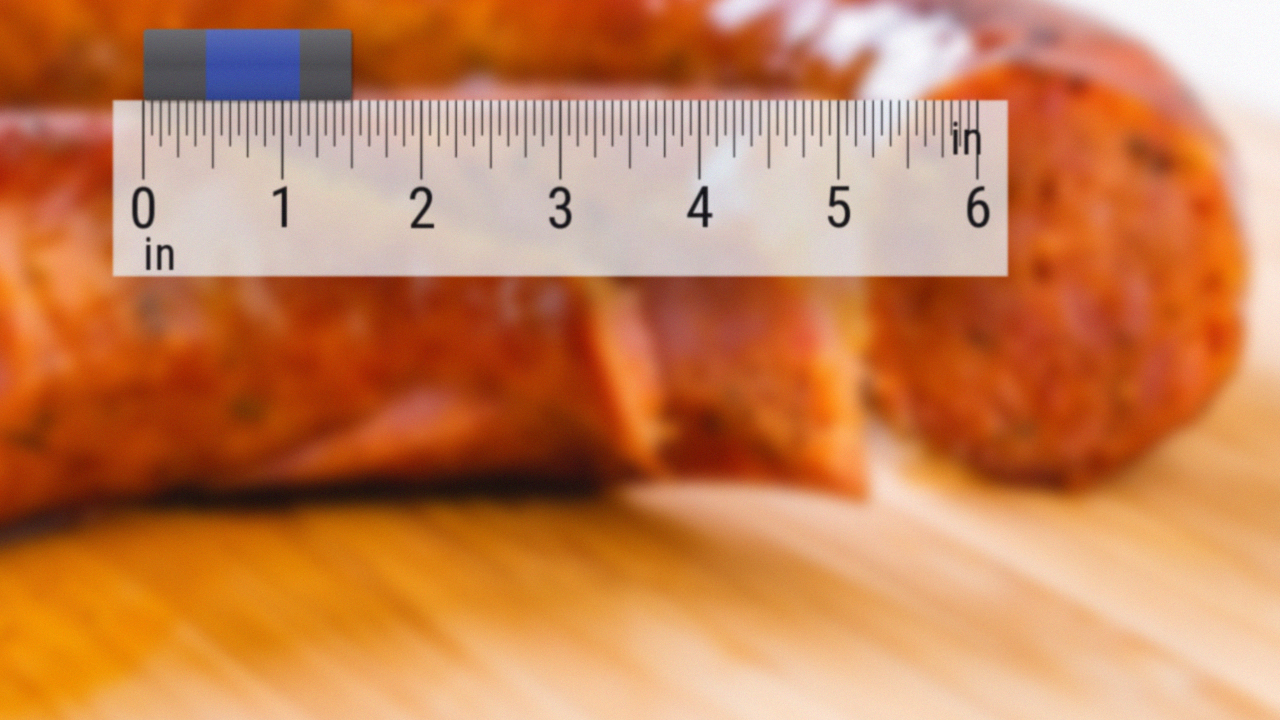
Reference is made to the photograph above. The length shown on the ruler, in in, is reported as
1.5 in
